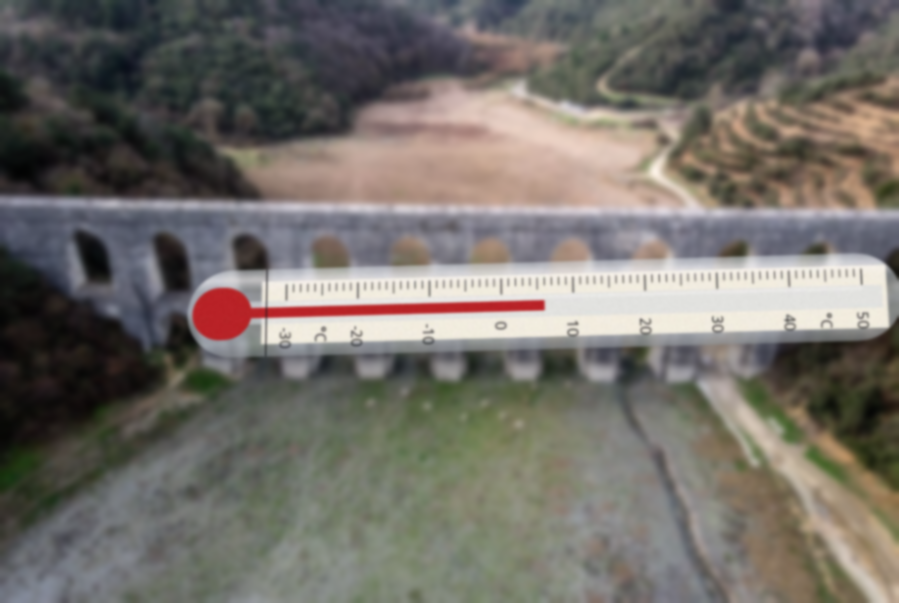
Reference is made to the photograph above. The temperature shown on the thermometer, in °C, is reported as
6 °C
